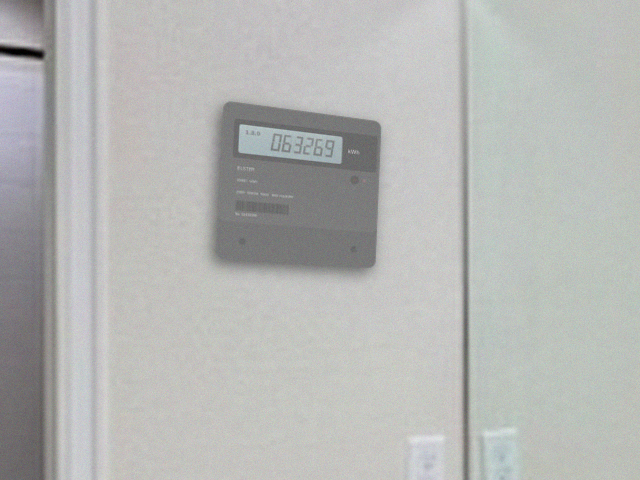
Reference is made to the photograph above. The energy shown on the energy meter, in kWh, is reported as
63269 kWh
